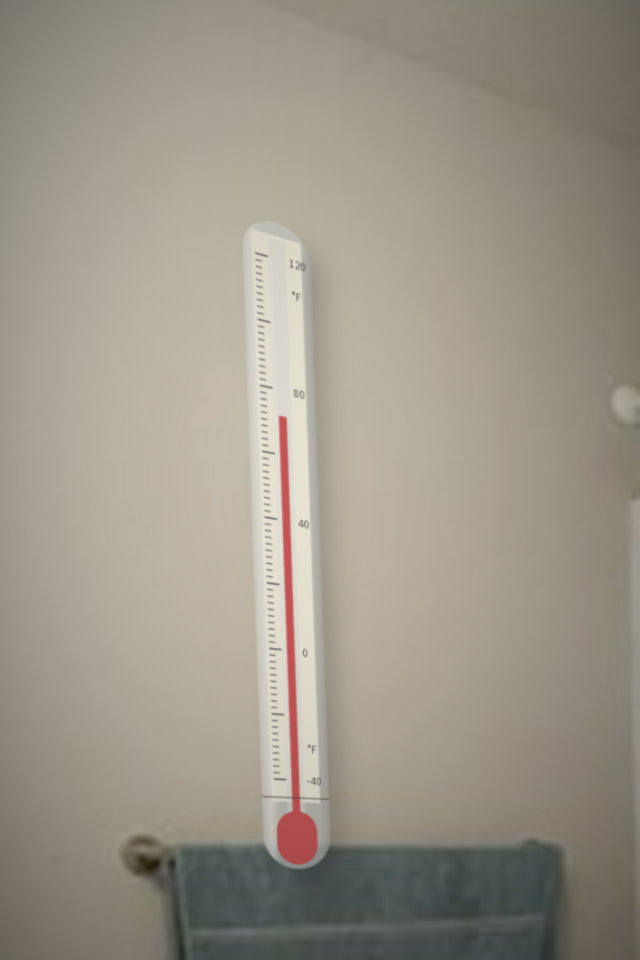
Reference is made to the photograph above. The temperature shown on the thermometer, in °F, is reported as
72 °F
